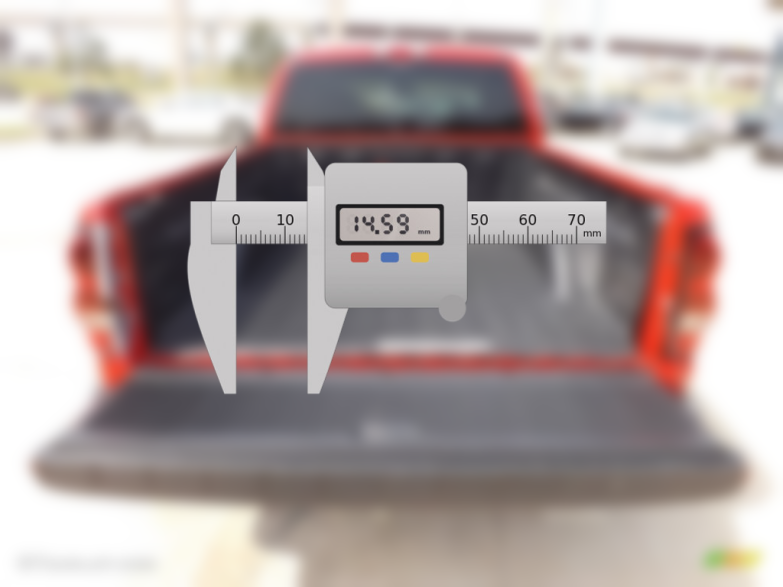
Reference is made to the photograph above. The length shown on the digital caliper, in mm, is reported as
14.59 mm
